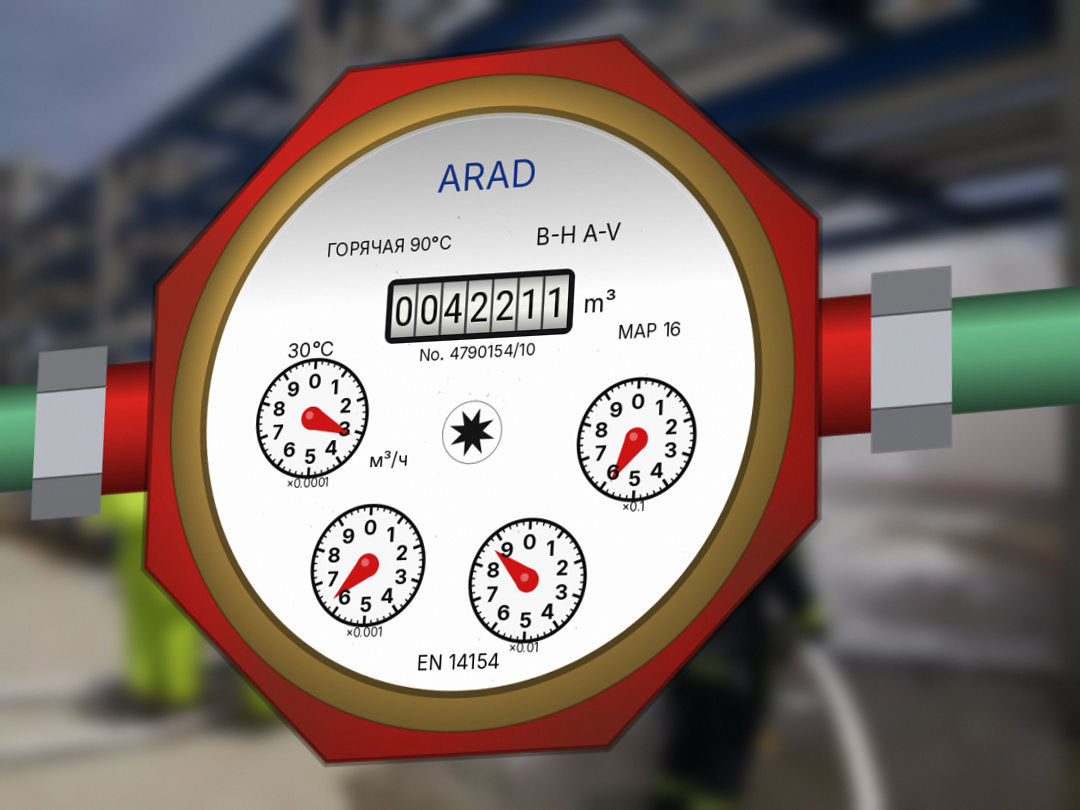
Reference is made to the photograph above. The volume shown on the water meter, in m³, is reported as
42211.5863 m³
